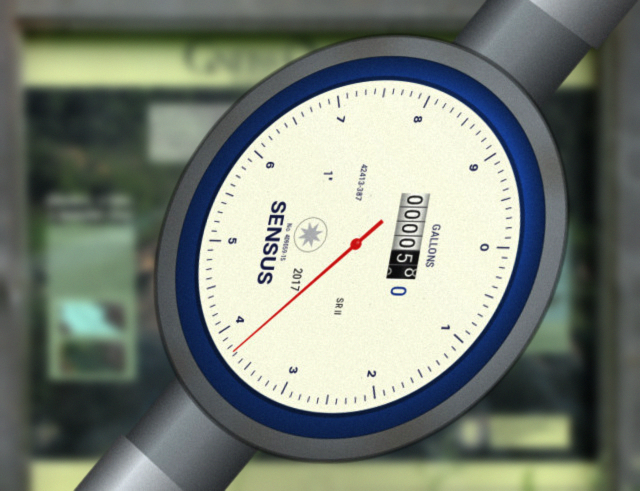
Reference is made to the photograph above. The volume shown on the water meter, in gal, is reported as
583.7 gal
